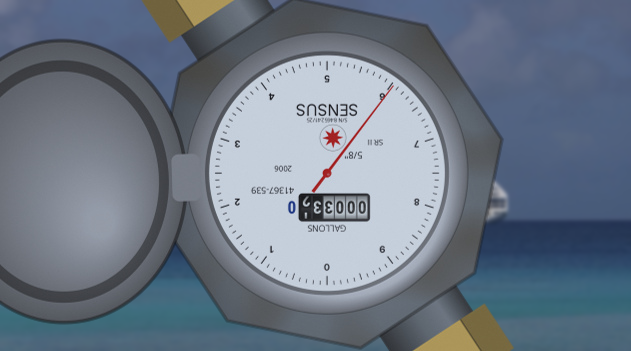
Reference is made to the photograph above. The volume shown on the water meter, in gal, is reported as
3316.0 gal
